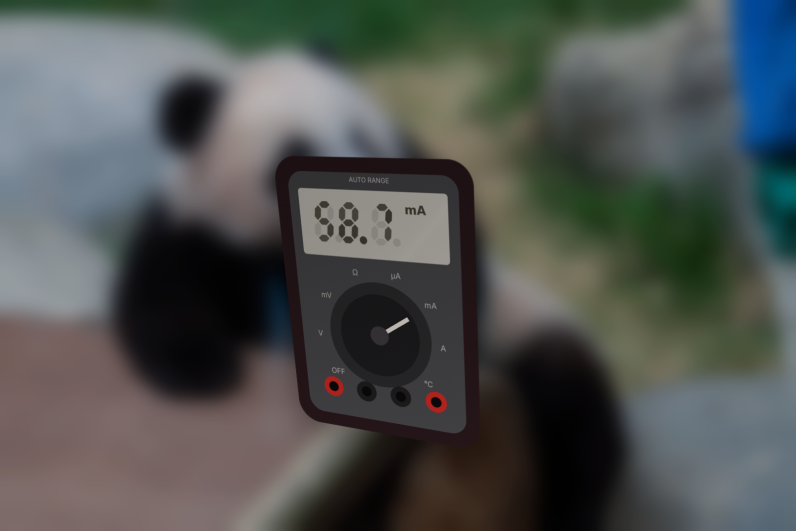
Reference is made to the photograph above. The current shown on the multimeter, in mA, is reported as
58.7 mA
